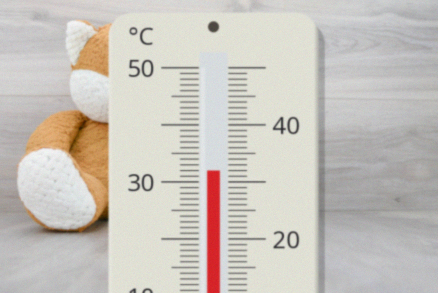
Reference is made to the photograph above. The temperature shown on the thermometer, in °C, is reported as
32 °C
